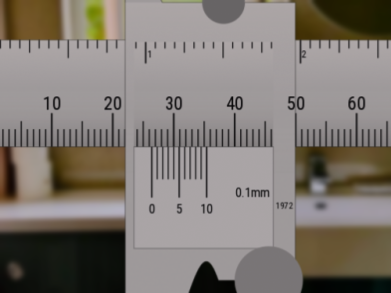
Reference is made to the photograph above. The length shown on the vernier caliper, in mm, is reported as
26.4 mm
